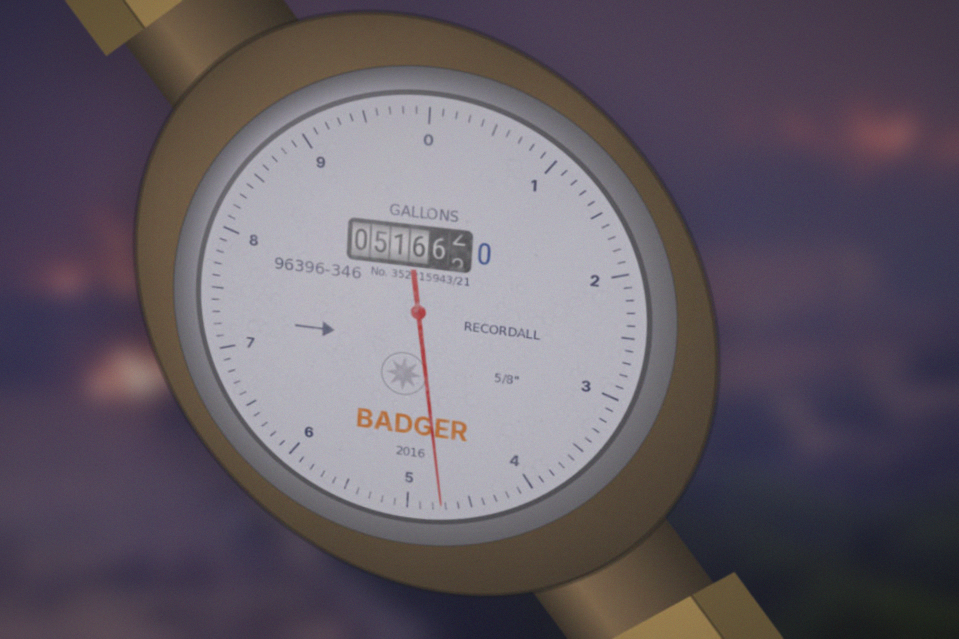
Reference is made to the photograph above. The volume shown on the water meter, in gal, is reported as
516624.7 gal
